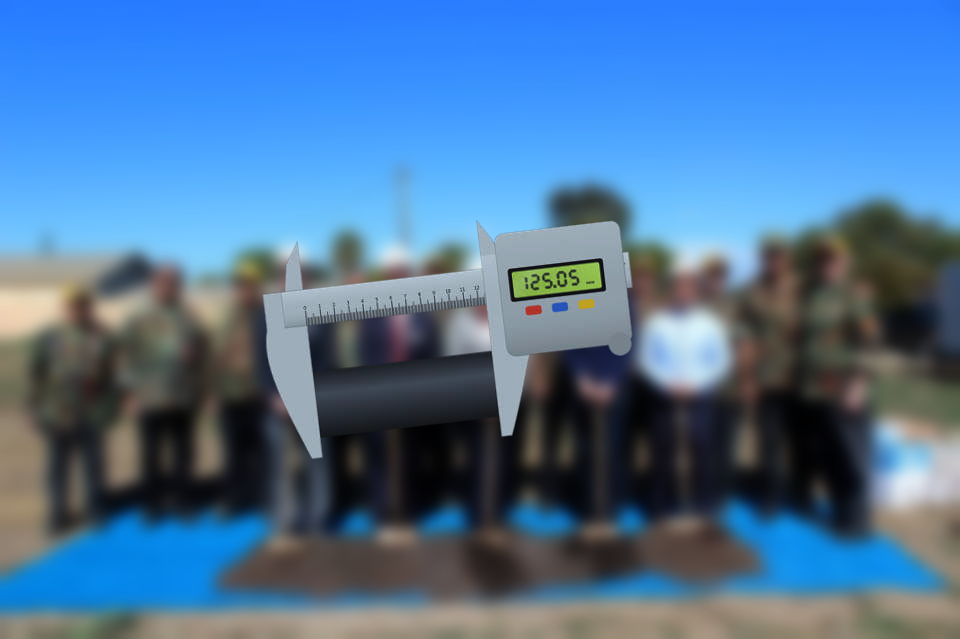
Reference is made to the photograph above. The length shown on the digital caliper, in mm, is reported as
125.05 mm
